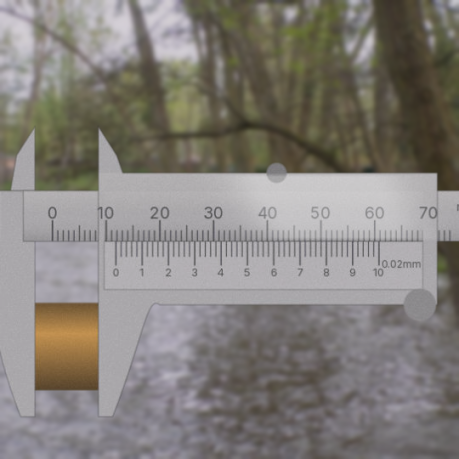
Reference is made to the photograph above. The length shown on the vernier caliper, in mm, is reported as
11.8 mm
